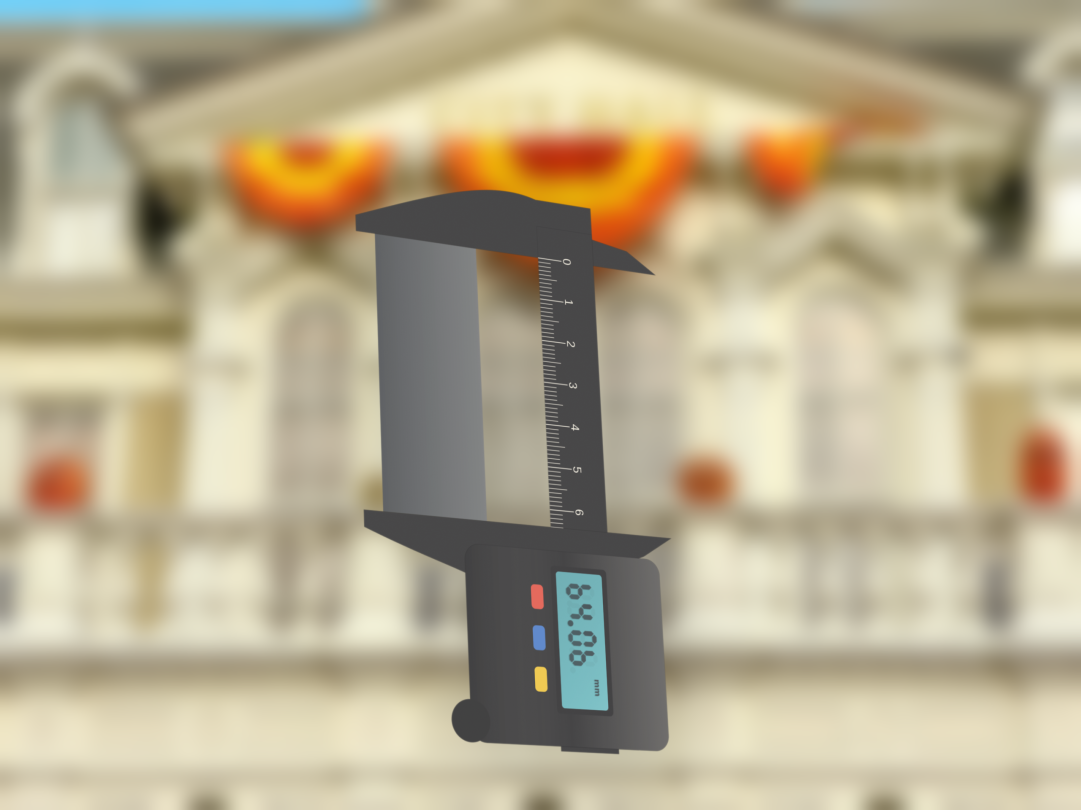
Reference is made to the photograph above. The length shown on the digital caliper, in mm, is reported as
64.06 mm
